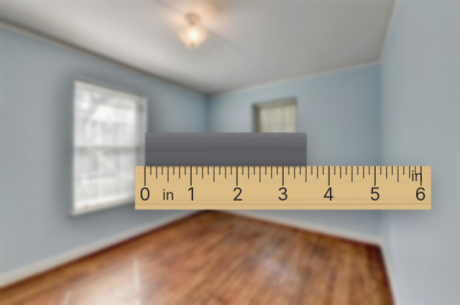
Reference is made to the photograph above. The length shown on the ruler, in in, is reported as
3.5 in
